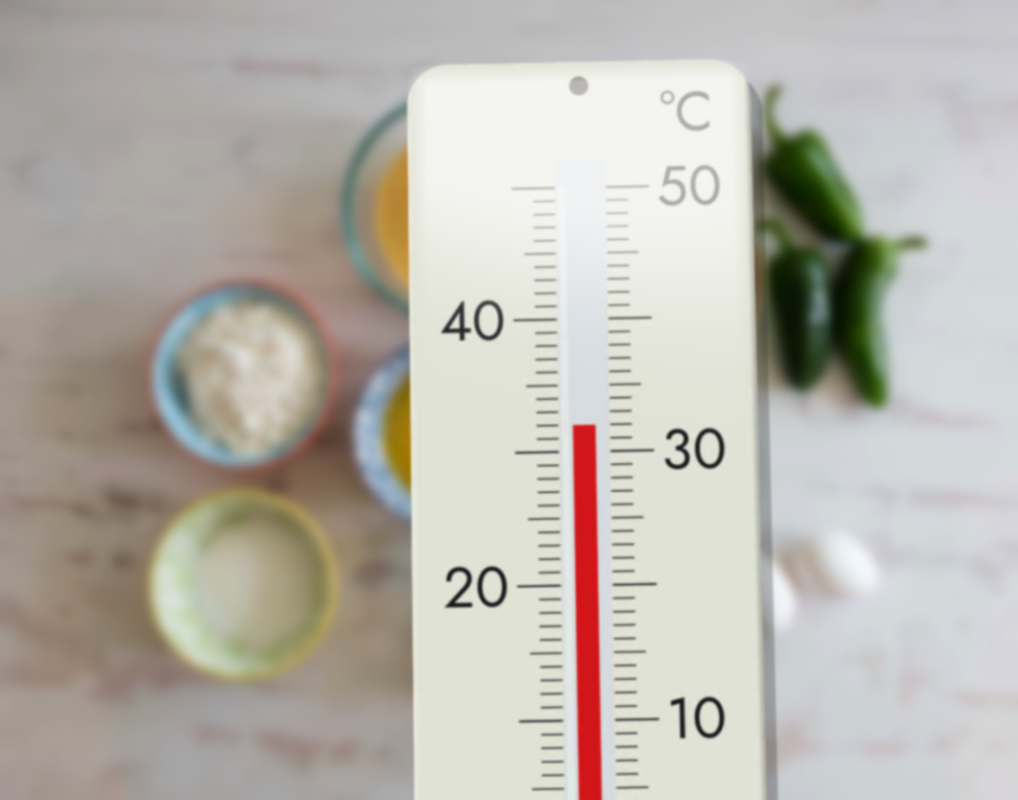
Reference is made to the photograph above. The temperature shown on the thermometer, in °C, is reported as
32 °C
